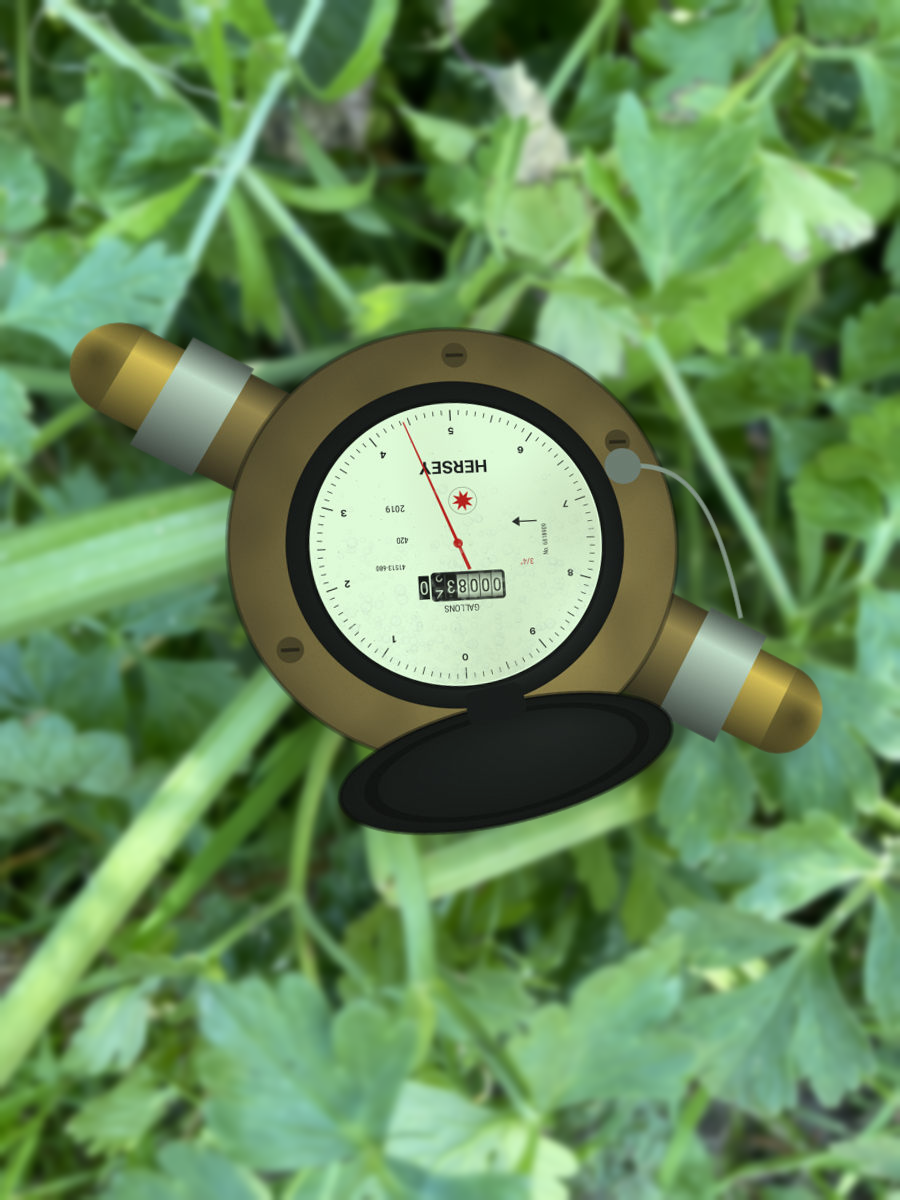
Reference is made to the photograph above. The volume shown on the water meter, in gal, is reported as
8324.4 gal
